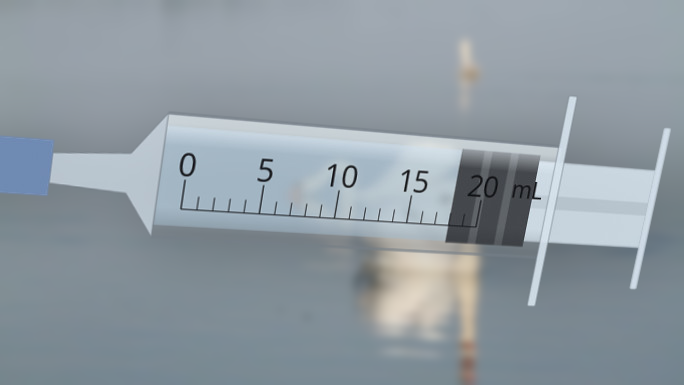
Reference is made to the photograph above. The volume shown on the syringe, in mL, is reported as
18 mL
